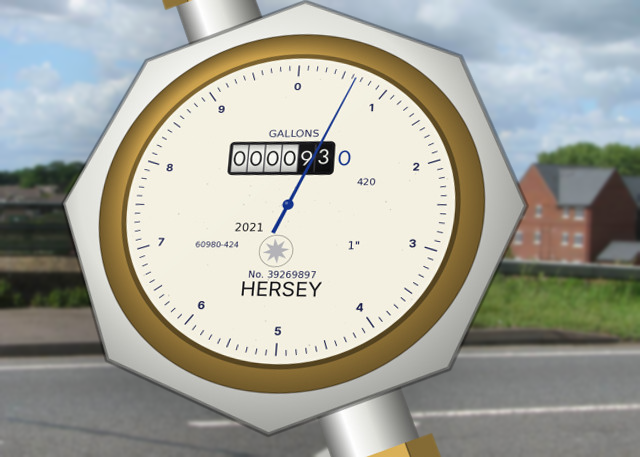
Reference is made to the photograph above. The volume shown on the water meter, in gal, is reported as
930.6 gal
